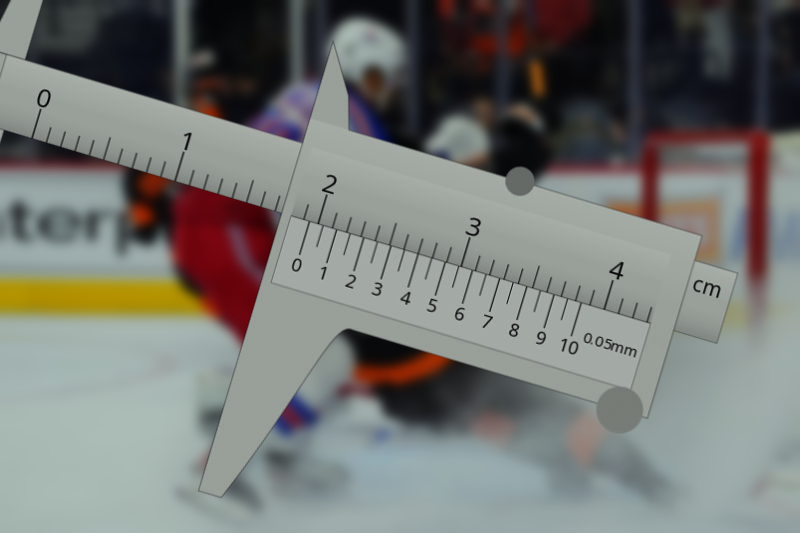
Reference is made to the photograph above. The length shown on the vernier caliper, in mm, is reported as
19.4 mm
